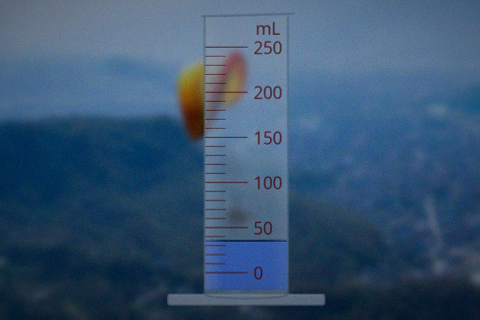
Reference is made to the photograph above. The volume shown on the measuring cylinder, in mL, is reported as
35 mL
